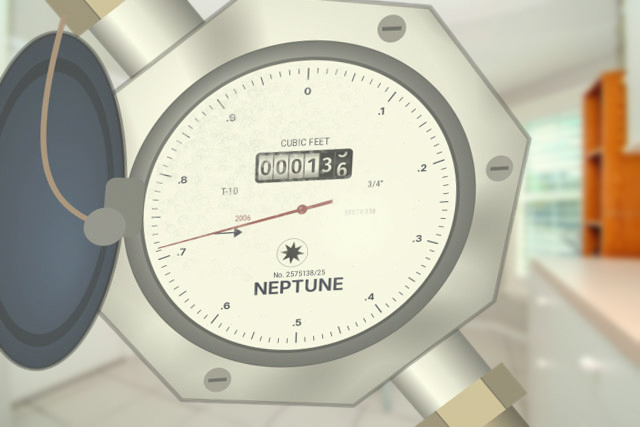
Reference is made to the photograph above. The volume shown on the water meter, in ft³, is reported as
135.71 ft³
